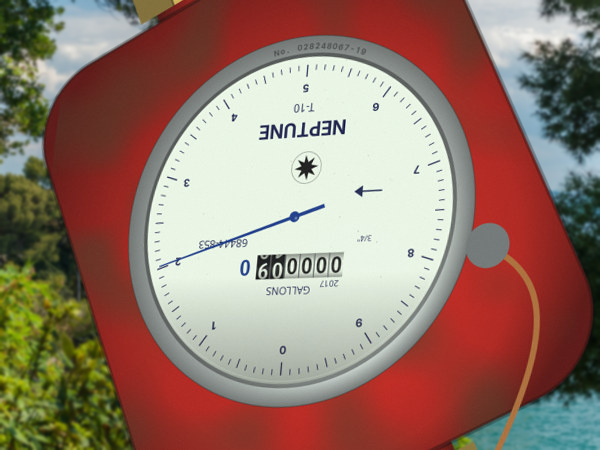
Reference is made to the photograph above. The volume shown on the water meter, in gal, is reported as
92.0 gal
